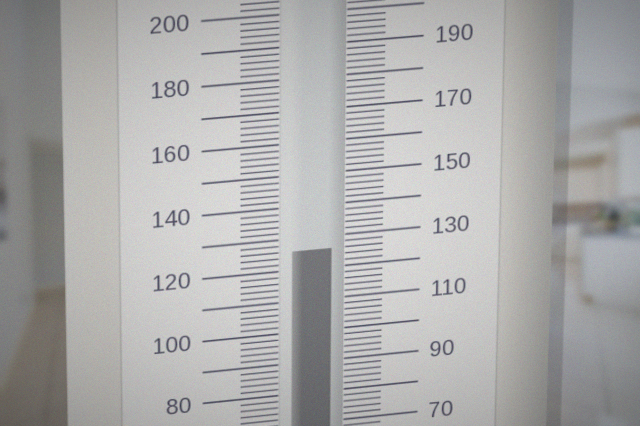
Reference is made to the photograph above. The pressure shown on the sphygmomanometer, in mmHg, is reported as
126 mmHg
